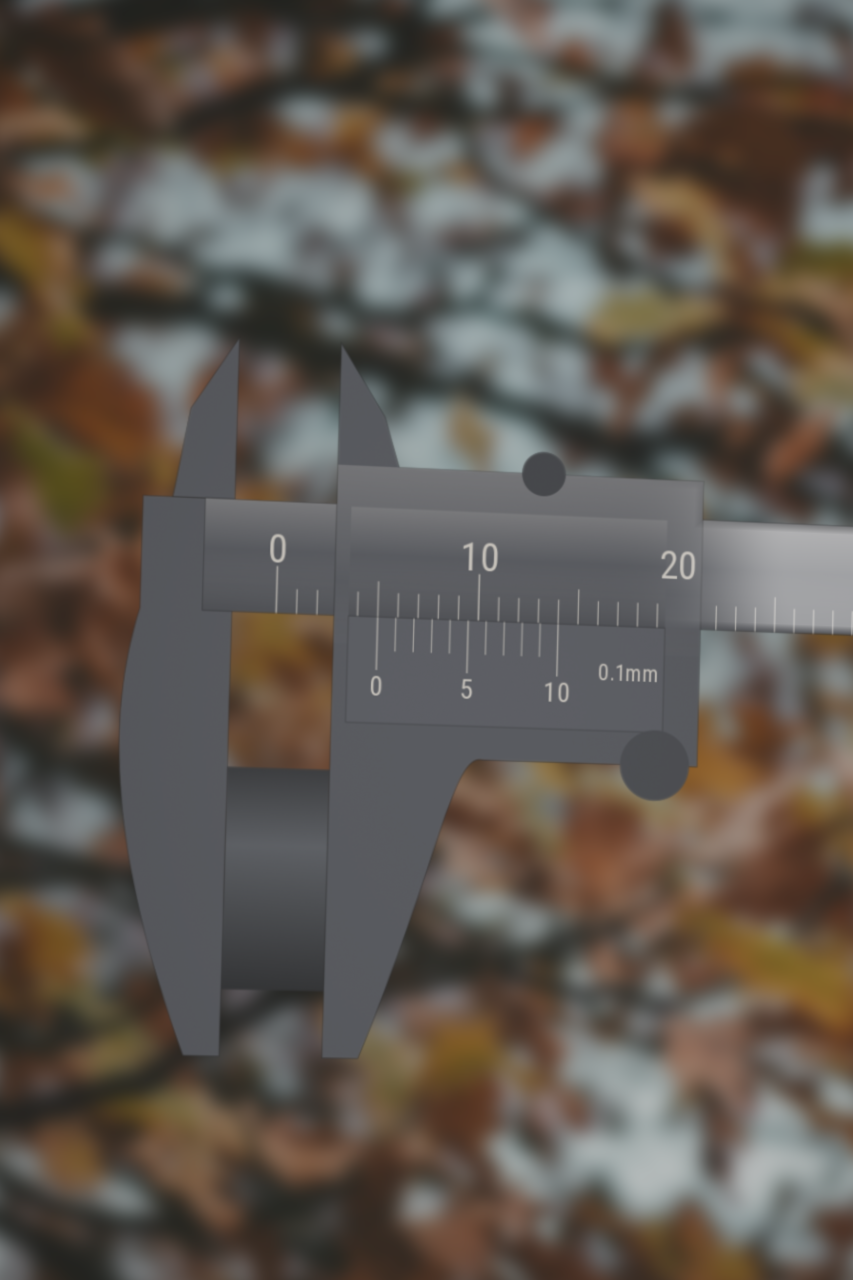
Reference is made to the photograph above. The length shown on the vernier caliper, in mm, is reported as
5.0 mm
